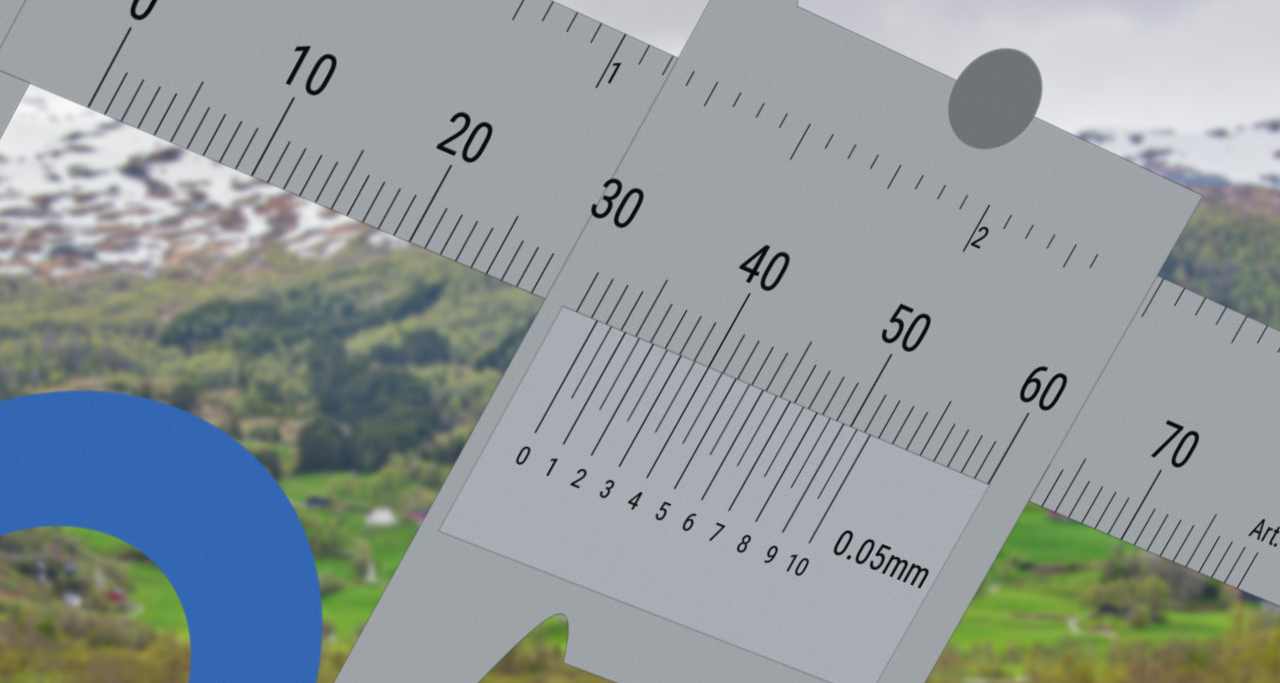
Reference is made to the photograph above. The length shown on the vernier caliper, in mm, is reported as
32.4 mm
